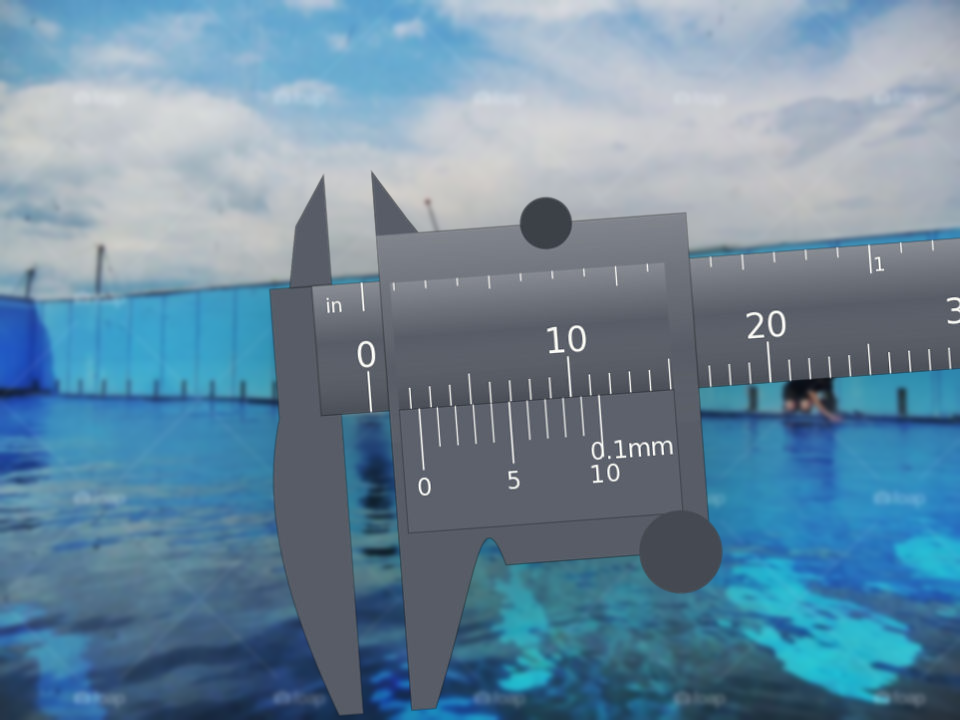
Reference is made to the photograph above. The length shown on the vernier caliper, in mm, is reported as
2.4 mm
